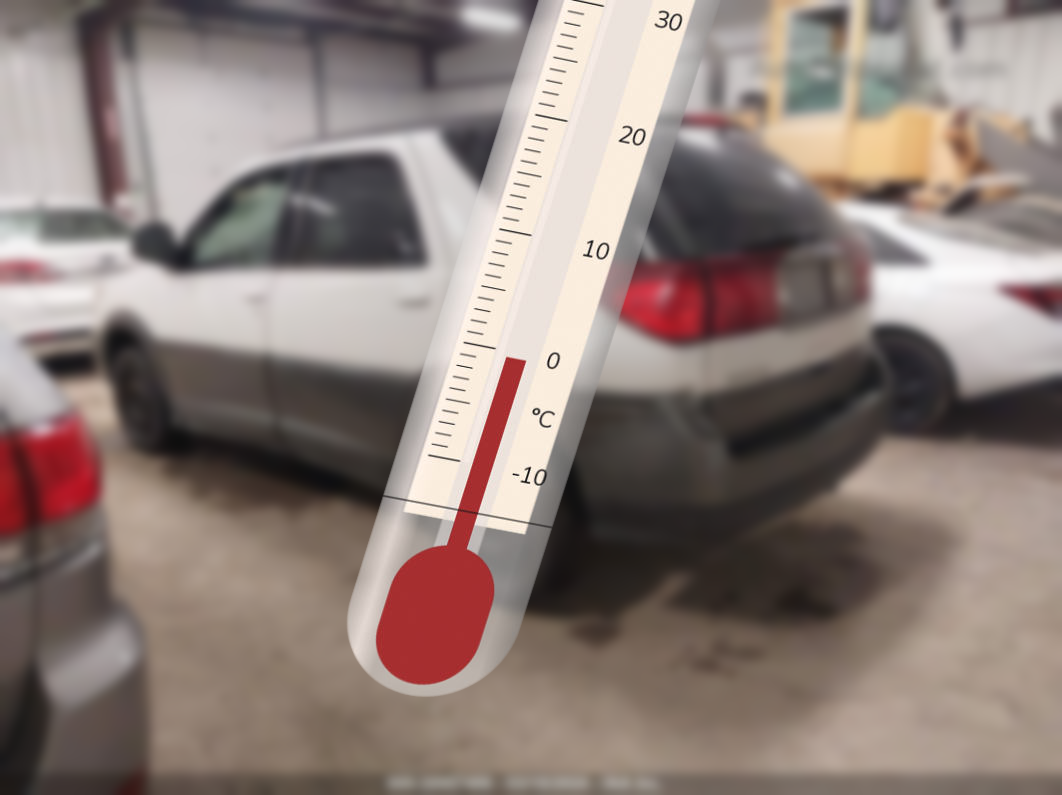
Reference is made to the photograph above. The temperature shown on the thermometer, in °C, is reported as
-0.5 °C
